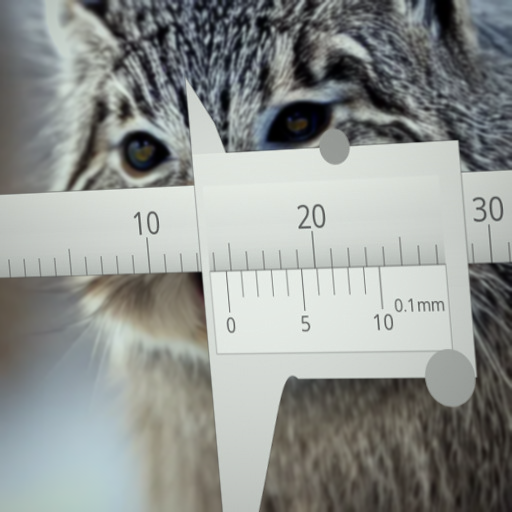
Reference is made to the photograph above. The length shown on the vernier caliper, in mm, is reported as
14.7 mm
